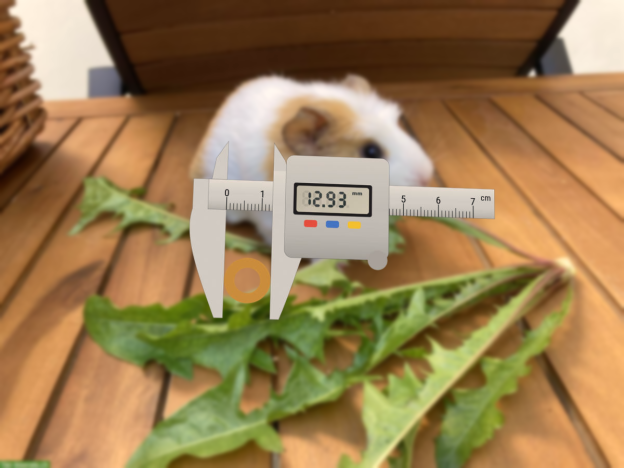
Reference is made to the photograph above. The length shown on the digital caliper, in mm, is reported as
12.93 mm
